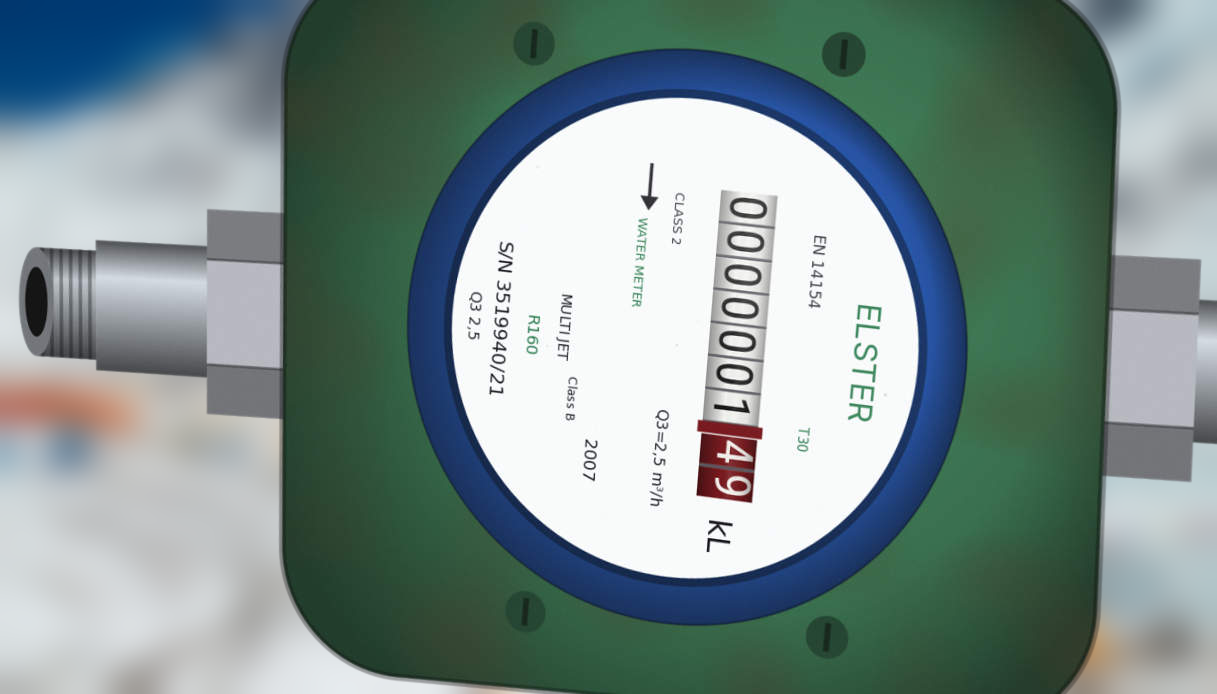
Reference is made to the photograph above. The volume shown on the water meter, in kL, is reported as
1.49 kL
